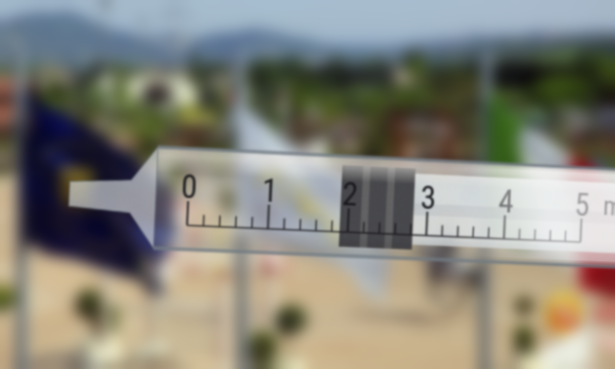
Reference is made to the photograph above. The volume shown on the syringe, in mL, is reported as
1.9 mL
